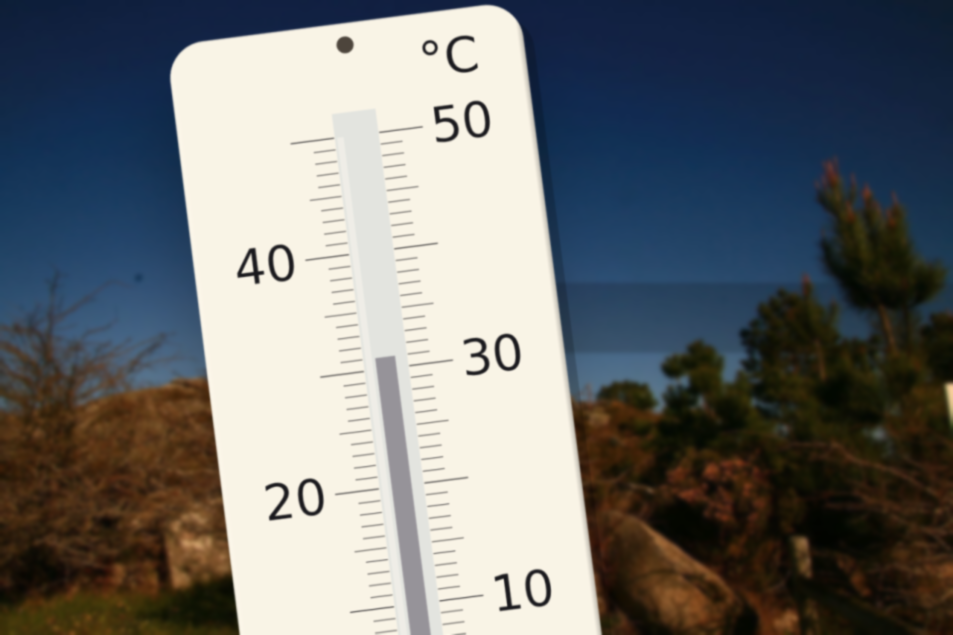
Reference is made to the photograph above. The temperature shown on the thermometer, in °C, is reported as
31 °C
